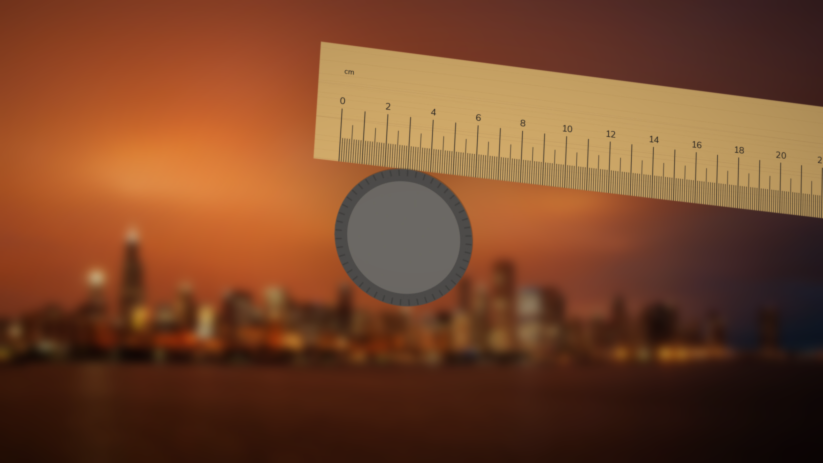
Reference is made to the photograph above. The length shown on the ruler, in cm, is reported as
6 cm
